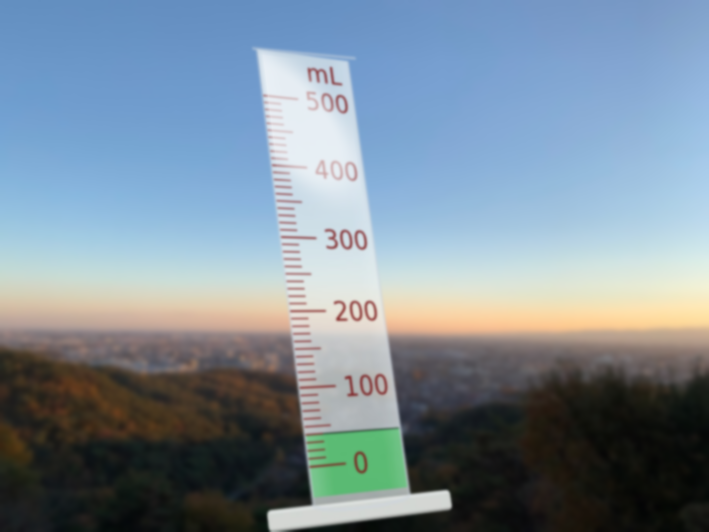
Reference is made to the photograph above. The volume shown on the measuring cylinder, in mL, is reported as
40 mL
